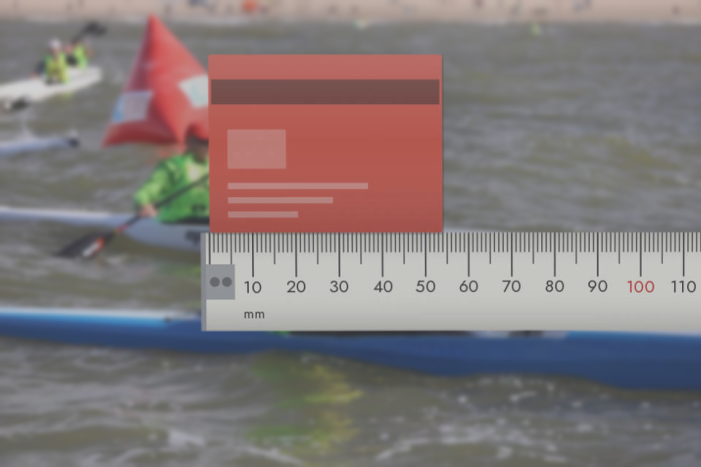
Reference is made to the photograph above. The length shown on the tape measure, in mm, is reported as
54 mm
